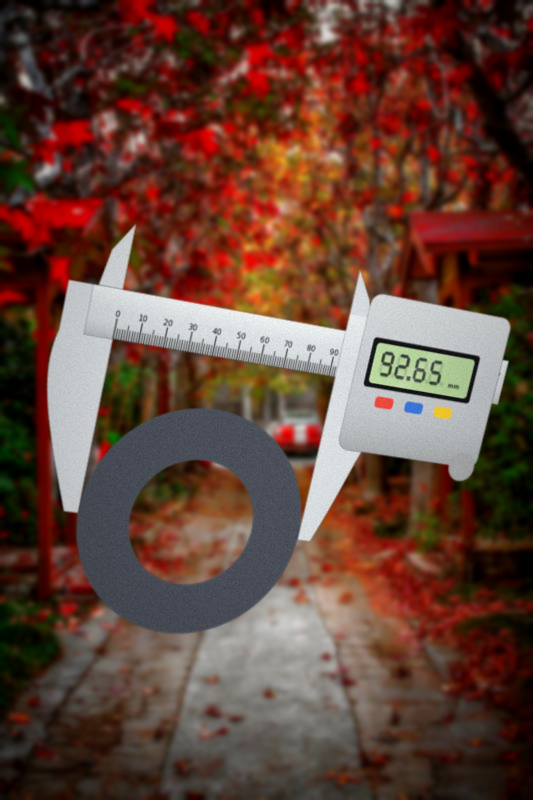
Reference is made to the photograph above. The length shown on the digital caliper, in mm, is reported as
92.65 mm
